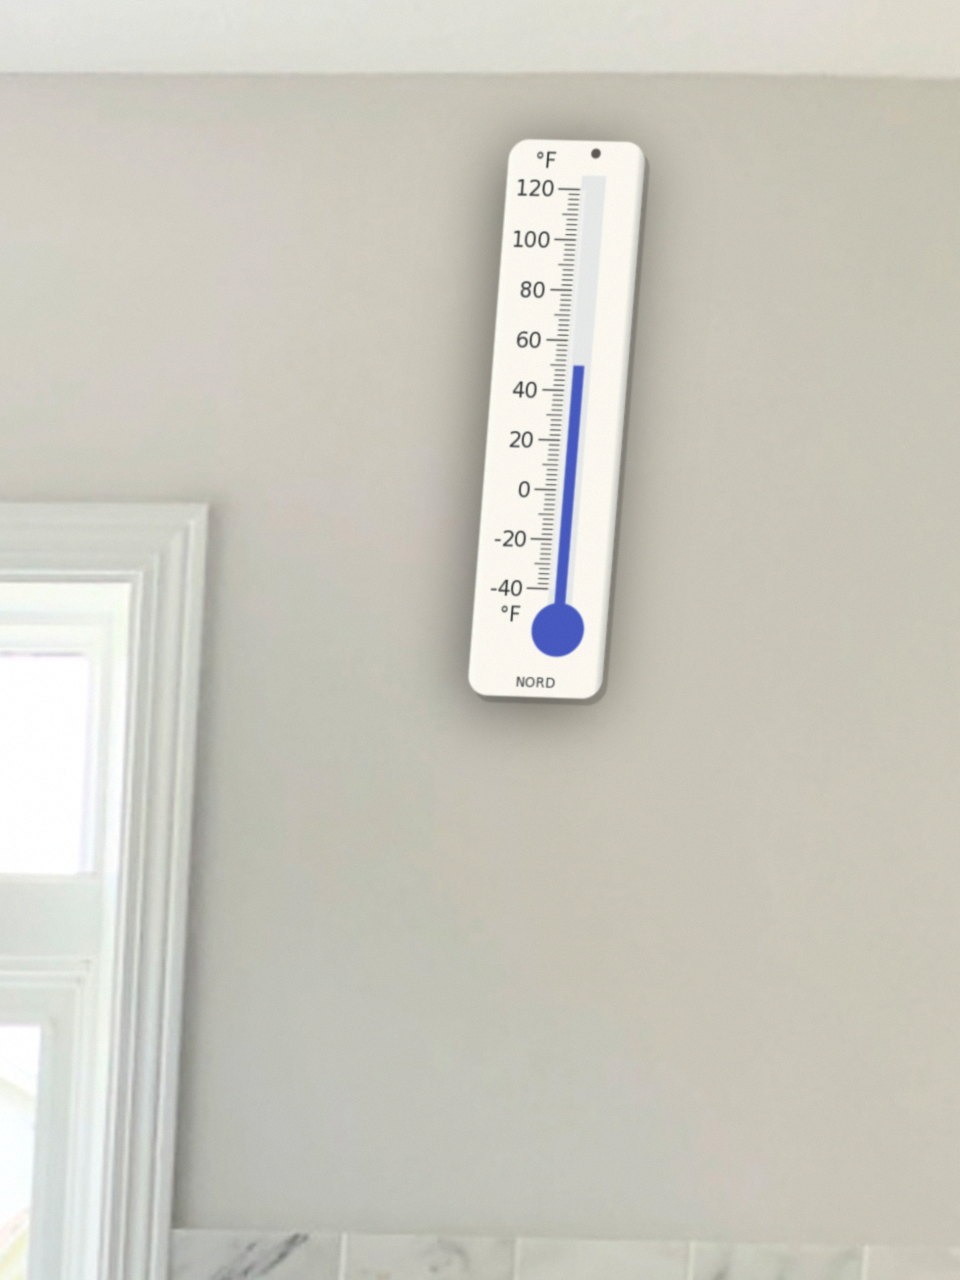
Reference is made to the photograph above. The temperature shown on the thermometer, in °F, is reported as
50 °F
